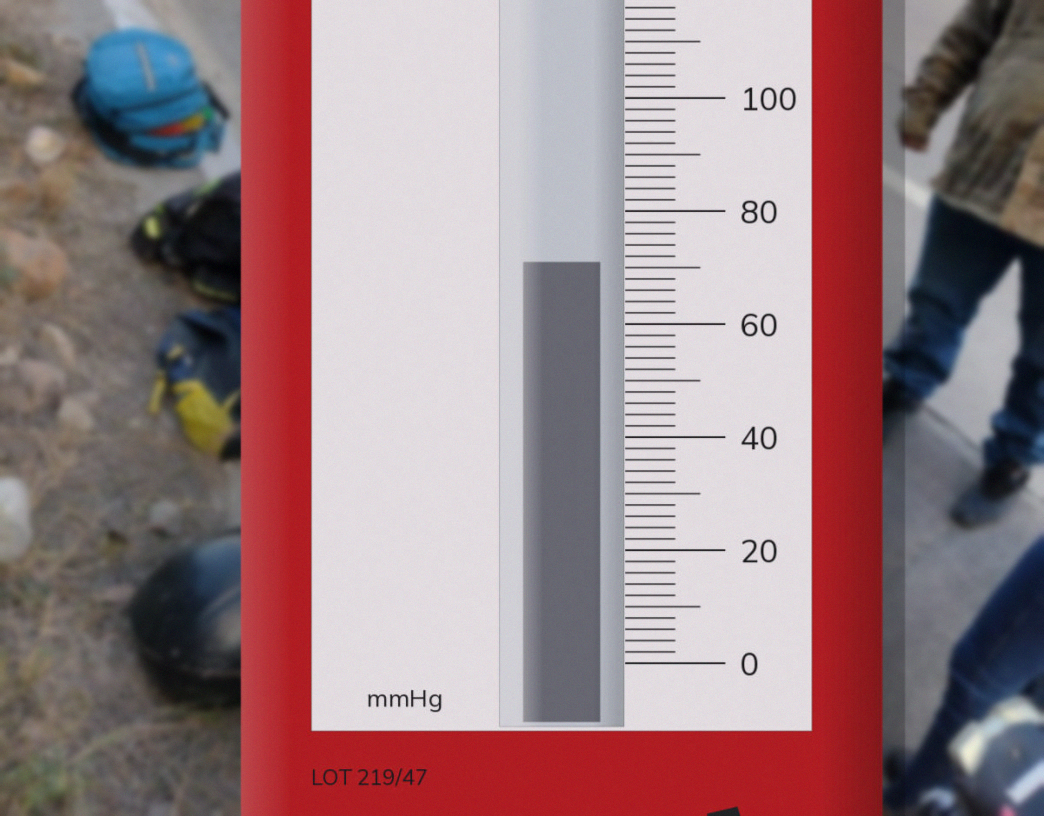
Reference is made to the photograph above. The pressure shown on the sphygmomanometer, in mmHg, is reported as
71 mmHg
